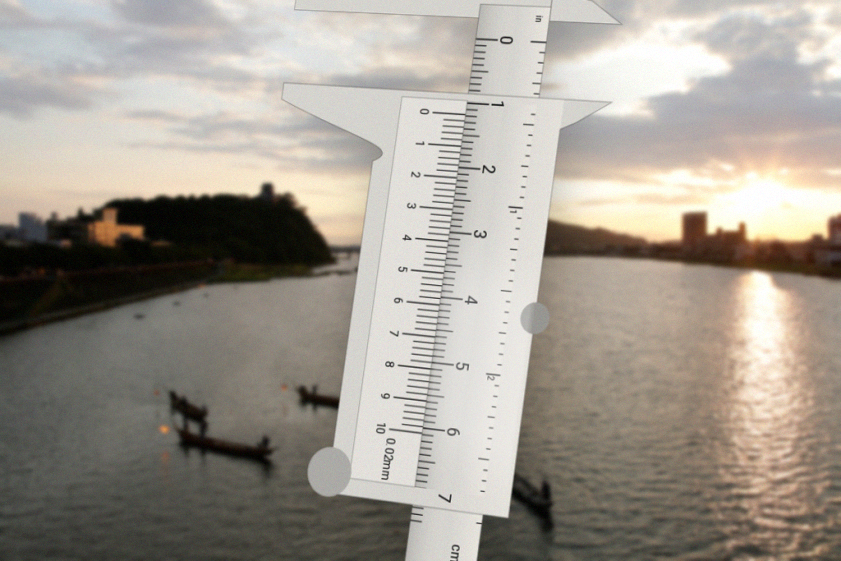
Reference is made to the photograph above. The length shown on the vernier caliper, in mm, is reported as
11.8 mm
